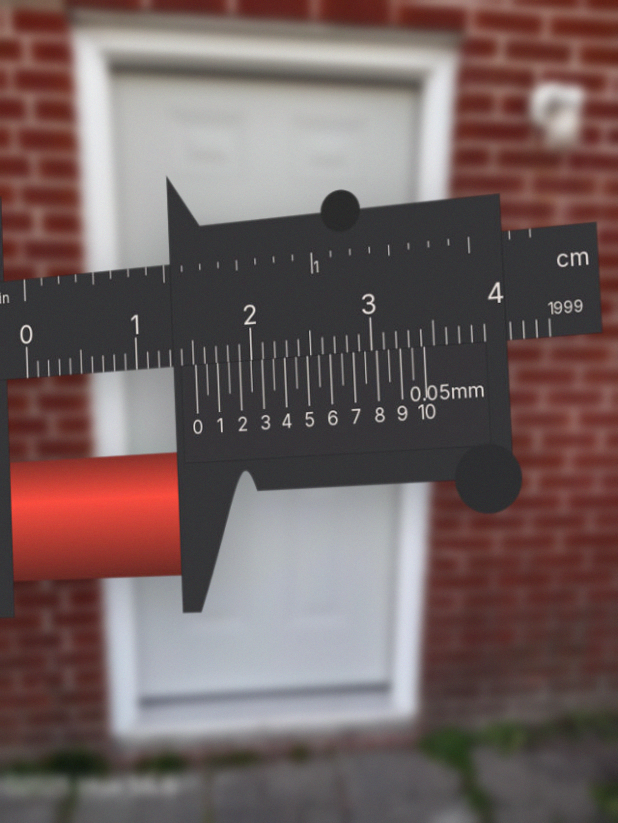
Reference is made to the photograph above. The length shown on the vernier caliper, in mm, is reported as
15.2 mm
